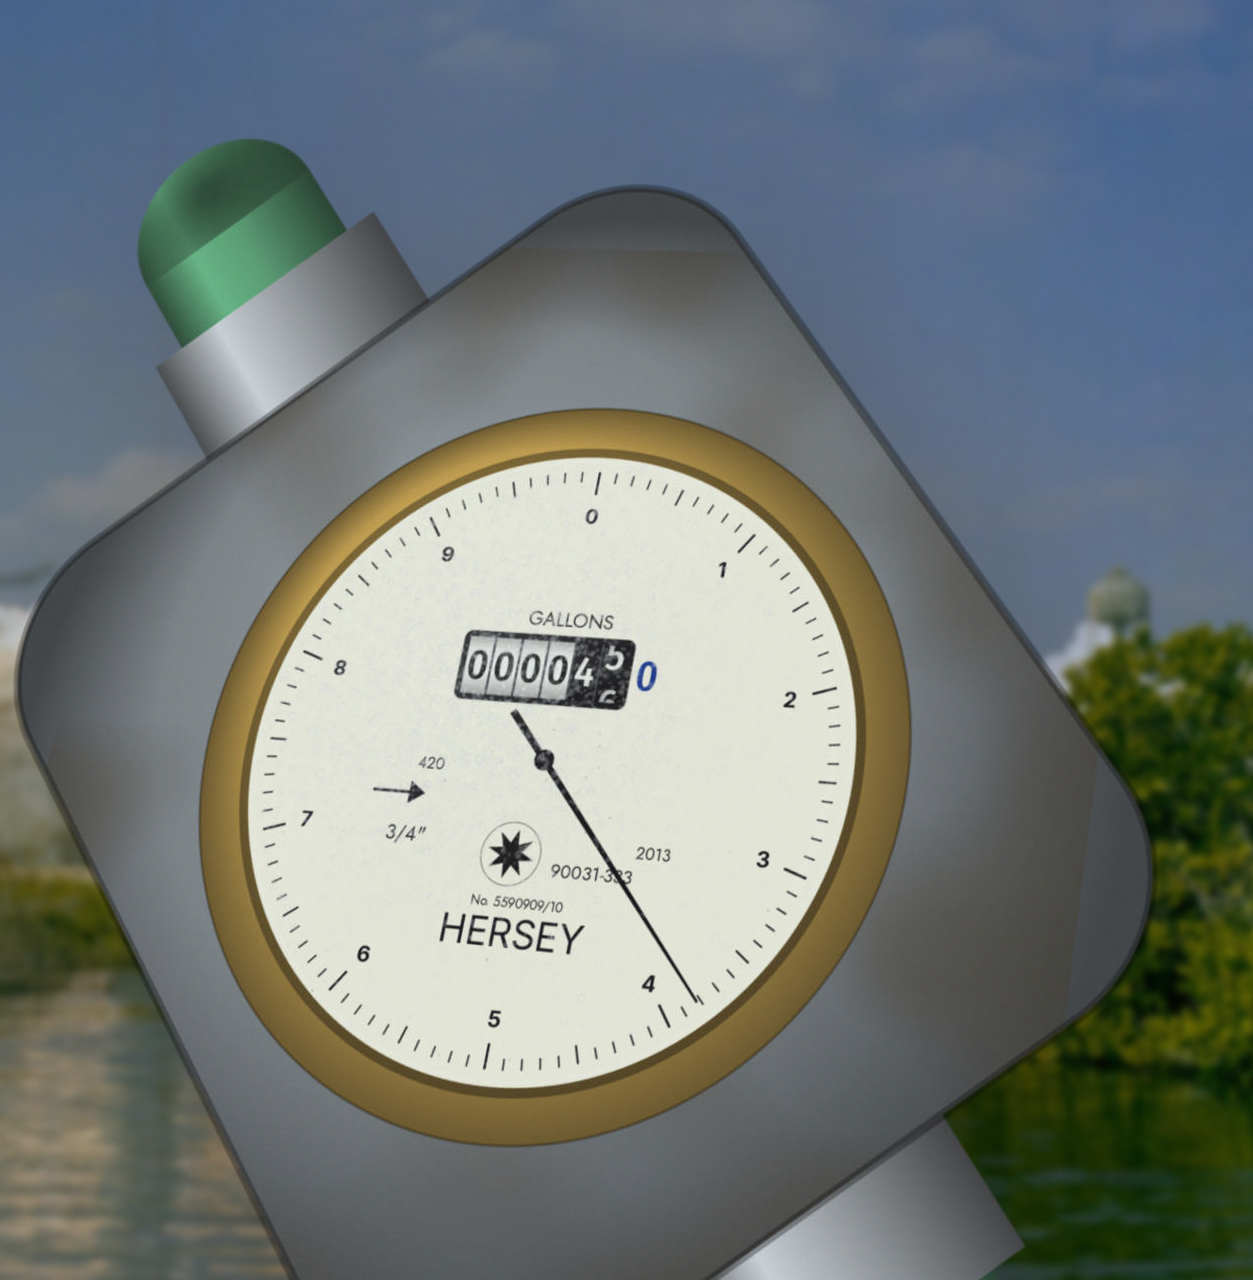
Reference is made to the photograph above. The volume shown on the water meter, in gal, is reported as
453.8 gal
